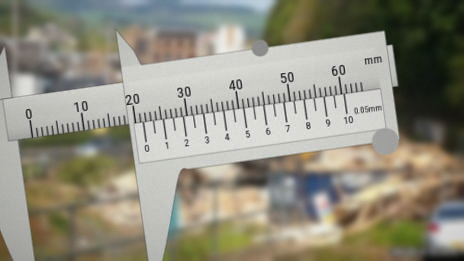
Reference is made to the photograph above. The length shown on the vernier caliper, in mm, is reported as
21.5 mm
